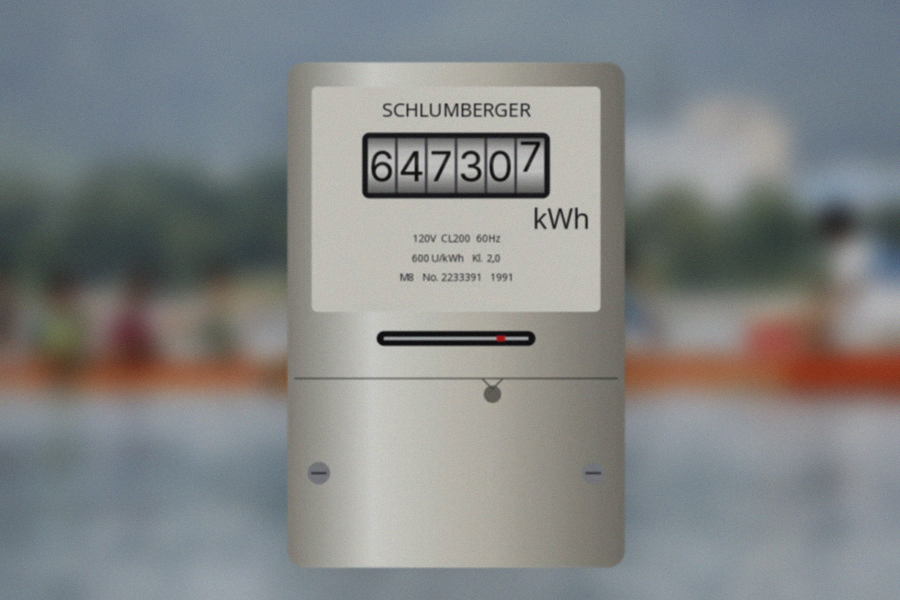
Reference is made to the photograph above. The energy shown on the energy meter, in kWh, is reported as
647307 kWh
